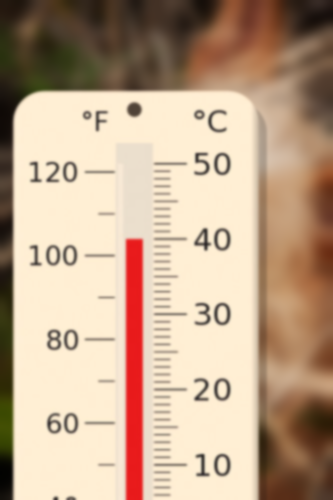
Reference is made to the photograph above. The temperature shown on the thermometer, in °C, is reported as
40 °C
